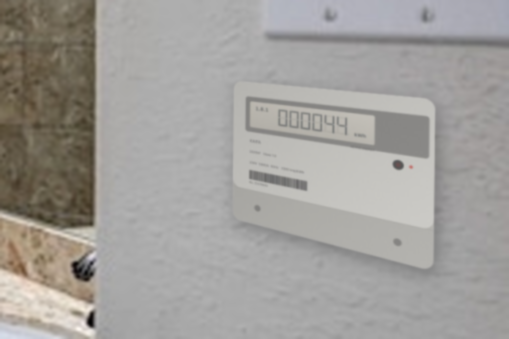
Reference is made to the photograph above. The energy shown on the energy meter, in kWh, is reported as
44 kWh
